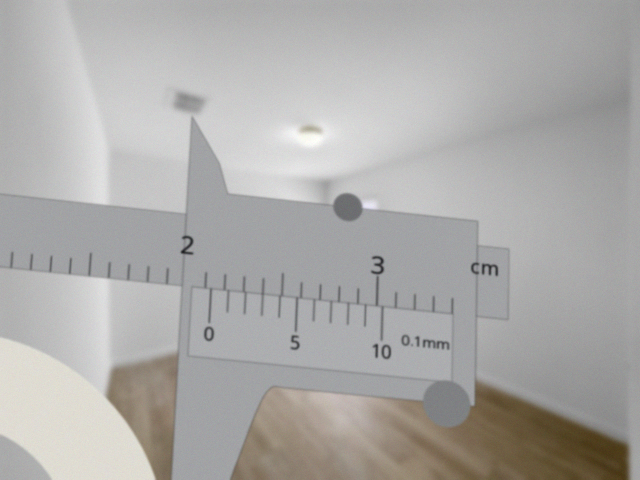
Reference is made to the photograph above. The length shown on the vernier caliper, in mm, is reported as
21.3 mm
